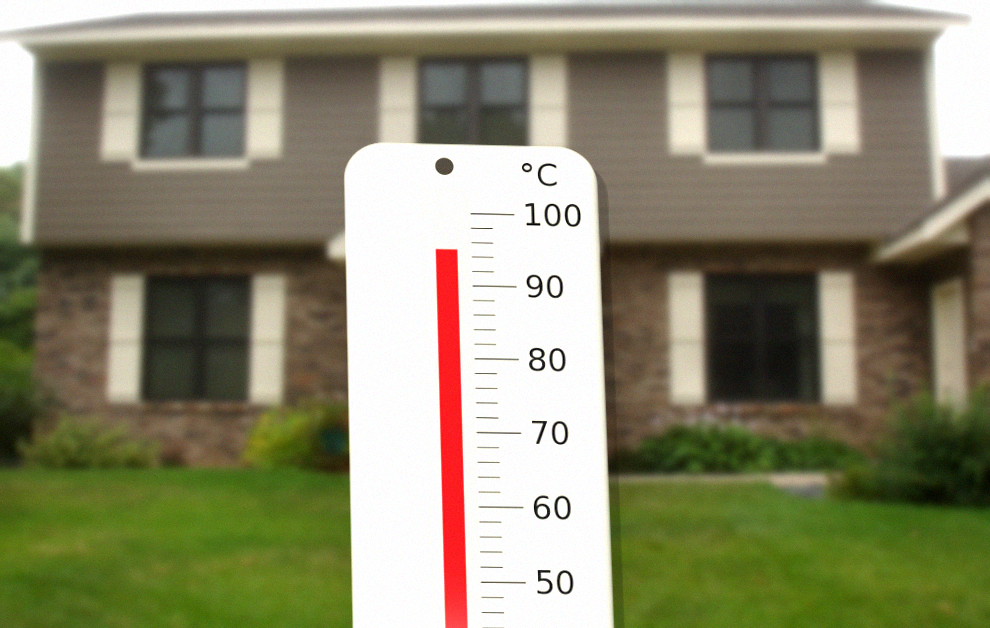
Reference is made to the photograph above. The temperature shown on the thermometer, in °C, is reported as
95 °C
